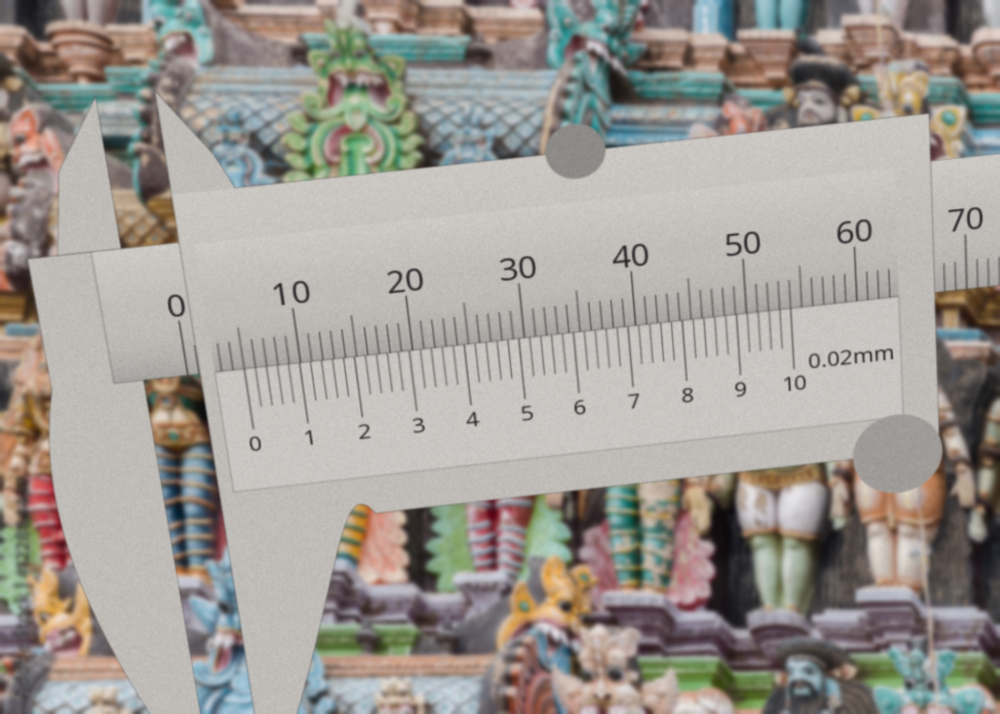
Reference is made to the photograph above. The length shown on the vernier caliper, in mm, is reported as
5.0 mm
